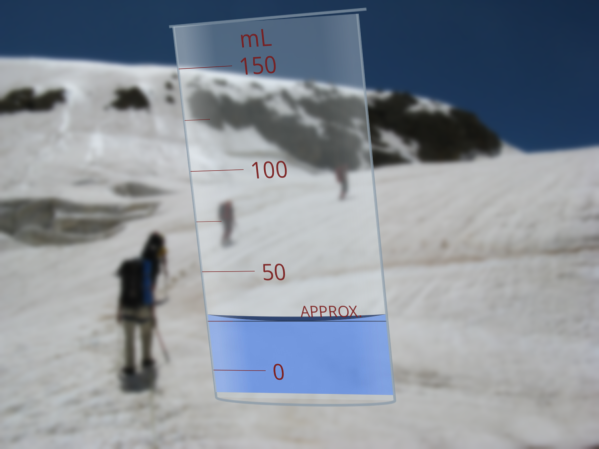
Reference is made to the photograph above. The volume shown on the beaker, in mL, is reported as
25 mL
